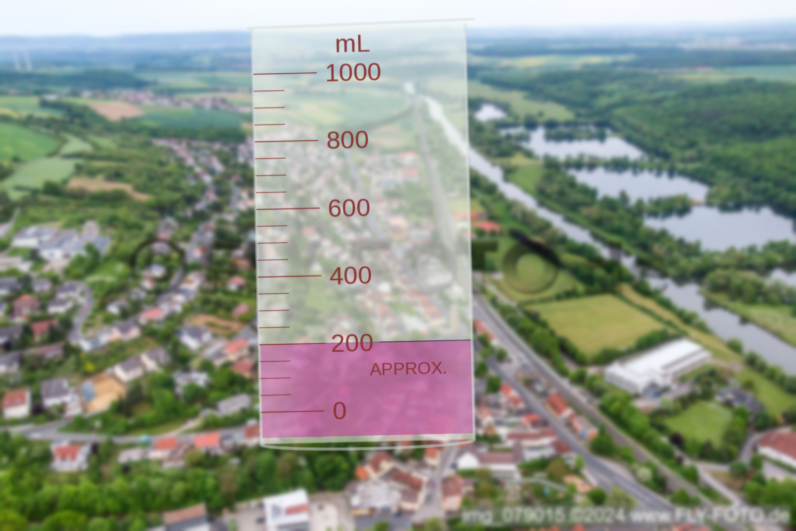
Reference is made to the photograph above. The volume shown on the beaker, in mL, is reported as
200 mL
